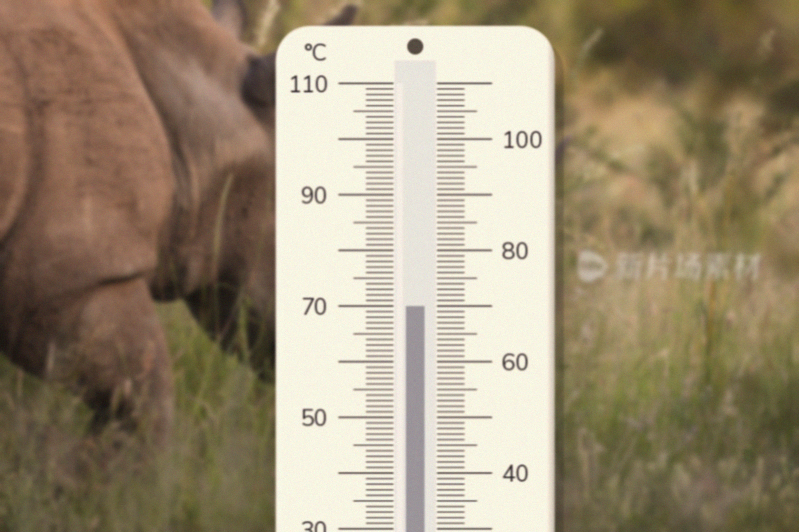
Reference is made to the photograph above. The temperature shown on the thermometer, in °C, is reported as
70 °C
